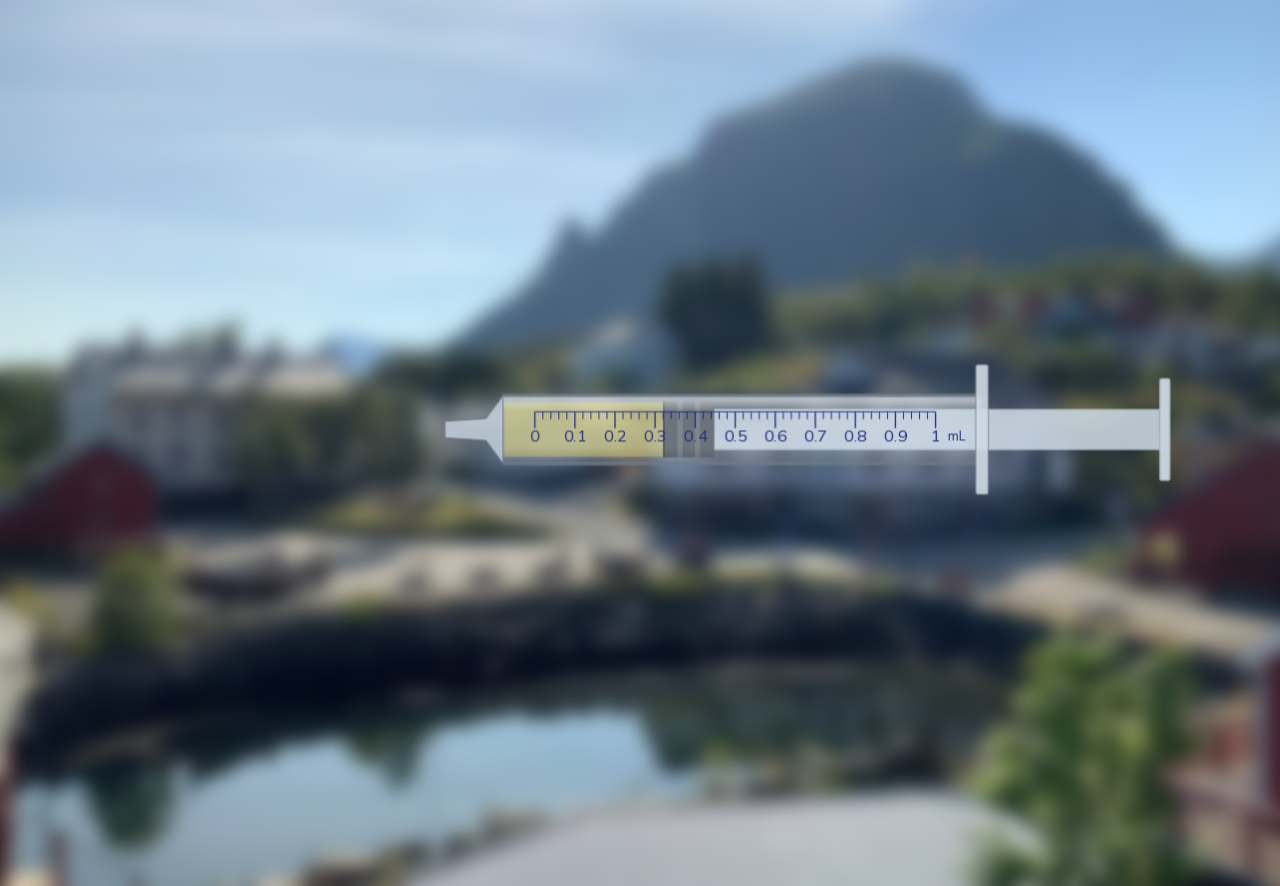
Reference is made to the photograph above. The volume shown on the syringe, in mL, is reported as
0.32 mL
